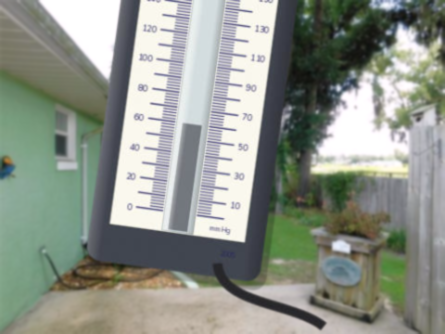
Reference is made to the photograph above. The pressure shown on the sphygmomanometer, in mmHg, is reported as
60 mmHg
